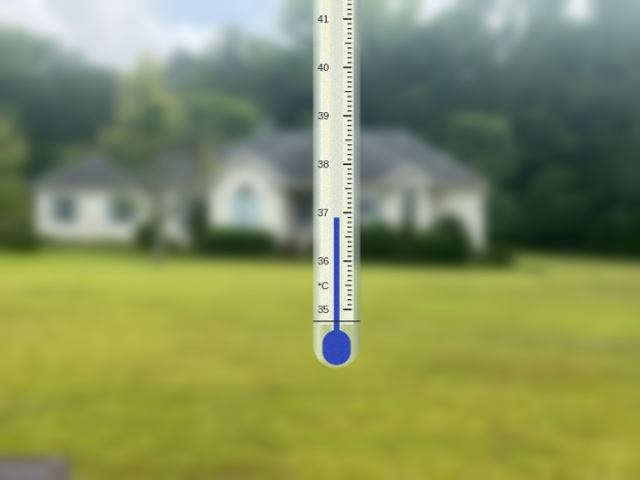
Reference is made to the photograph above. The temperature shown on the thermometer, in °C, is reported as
36.9 °C
